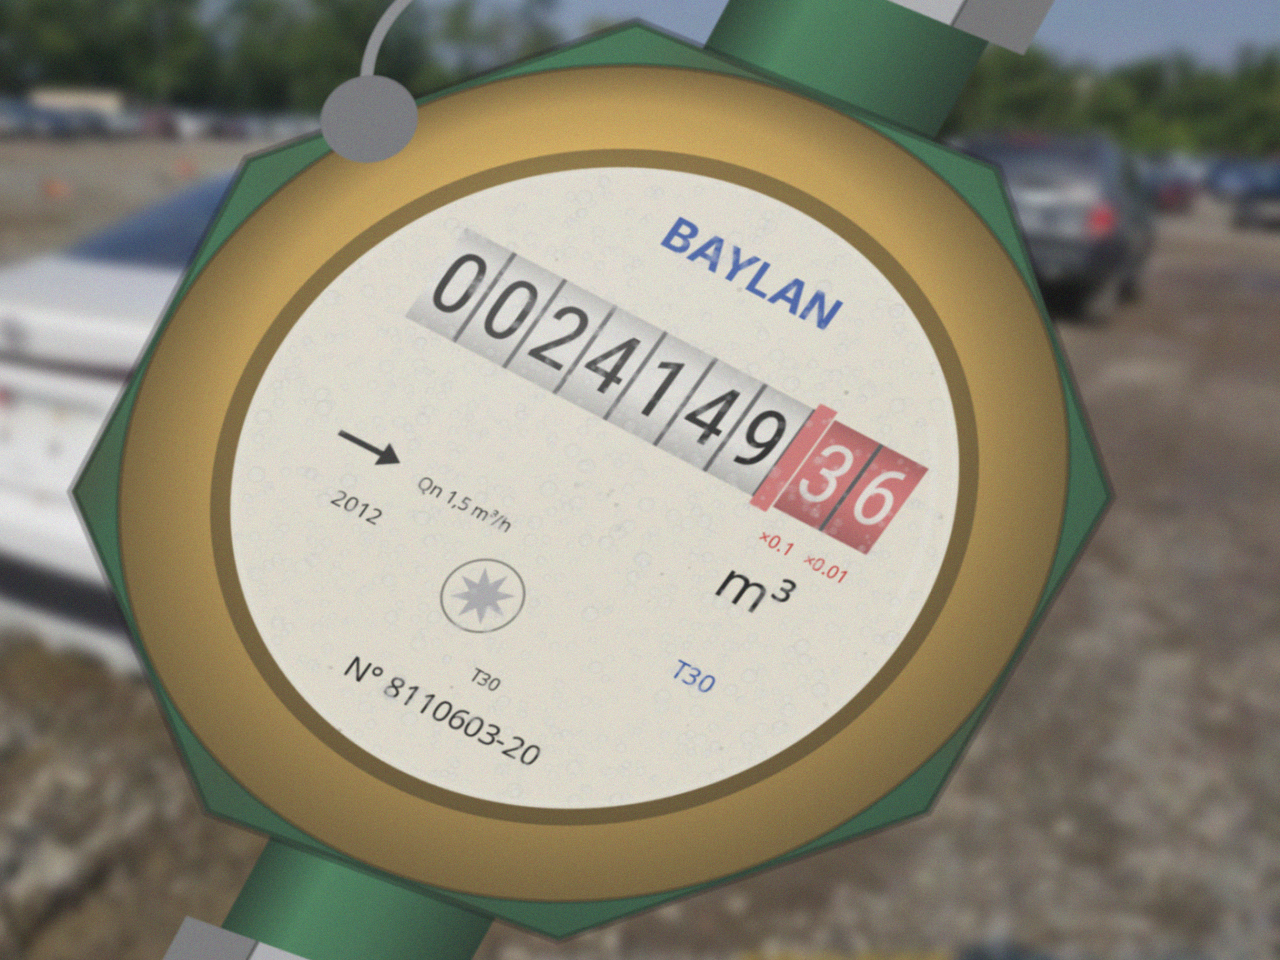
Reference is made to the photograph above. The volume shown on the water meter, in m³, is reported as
24149.36 m³
